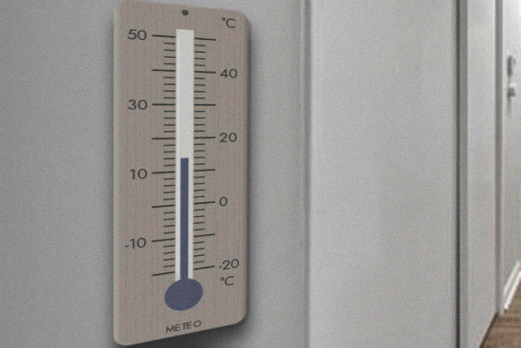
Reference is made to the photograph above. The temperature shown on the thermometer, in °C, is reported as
14 °C
